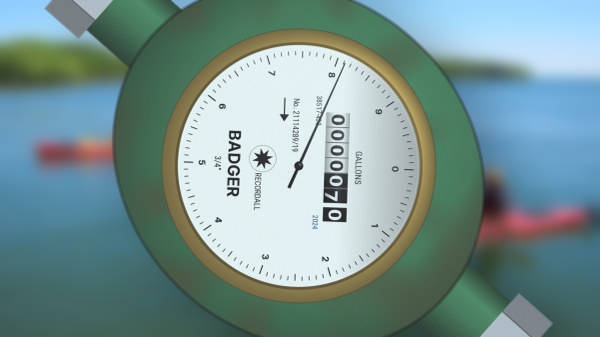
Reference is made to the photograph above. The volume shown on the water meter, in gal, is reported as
68.1 gal
